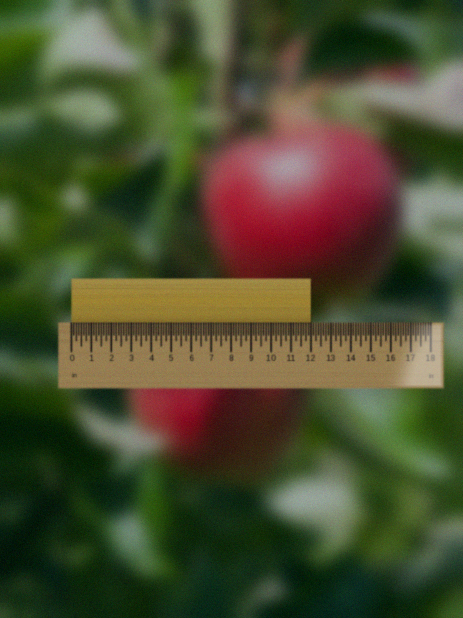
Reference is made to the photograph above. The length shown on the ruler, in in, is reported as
12 in
